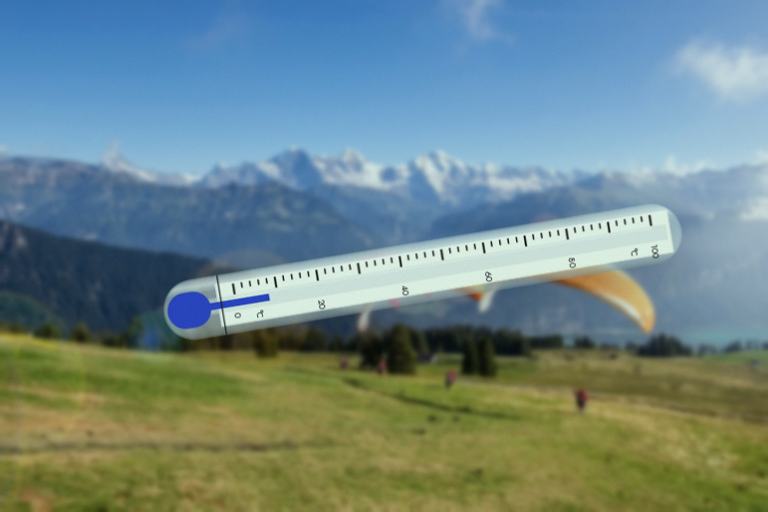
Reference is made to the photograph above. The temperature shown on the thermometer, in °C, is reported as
8 °C
